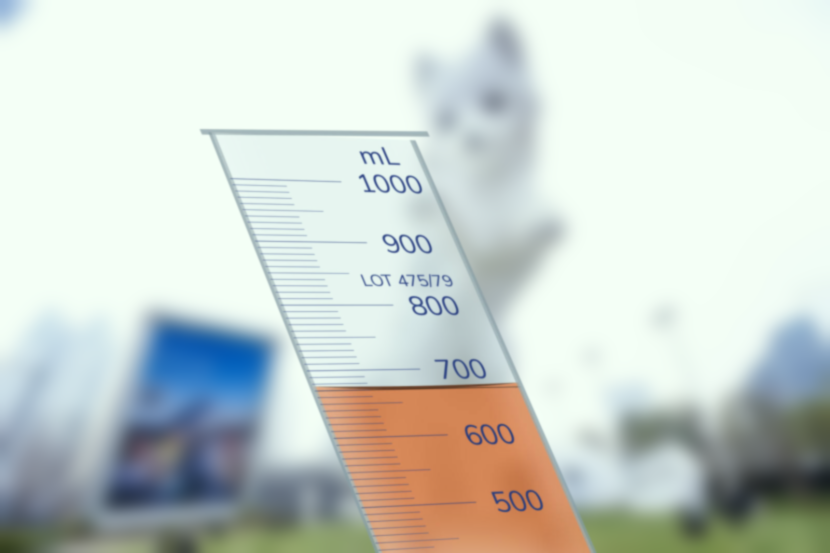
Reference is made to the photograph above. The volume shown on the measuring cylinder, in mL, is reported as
670 mL
